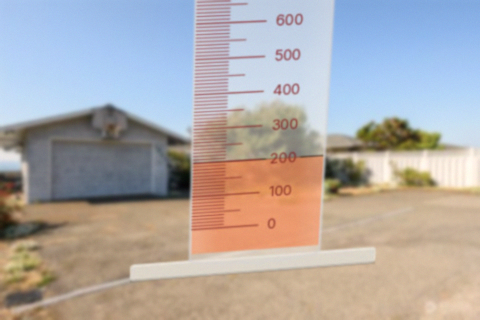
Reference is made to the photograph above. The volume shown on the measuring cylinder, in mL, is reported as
200 mL
